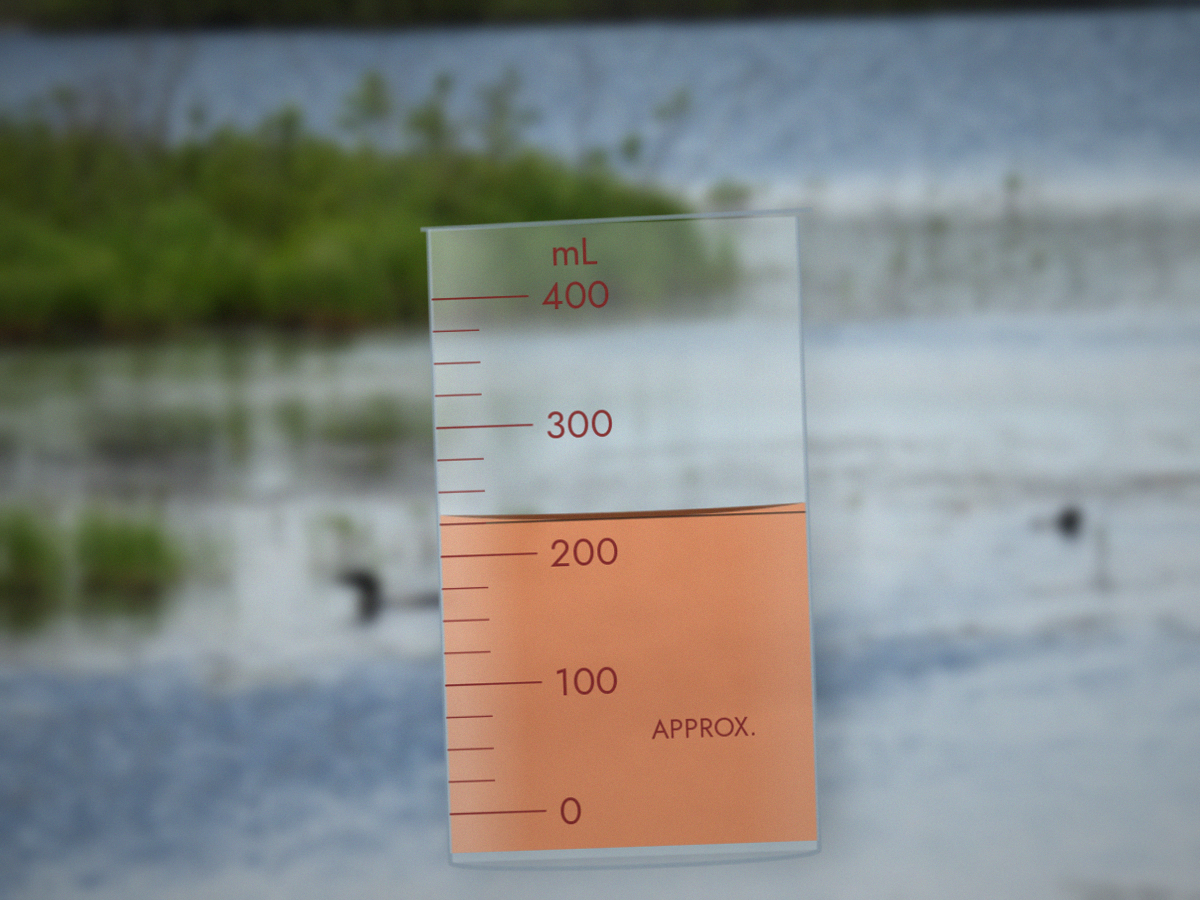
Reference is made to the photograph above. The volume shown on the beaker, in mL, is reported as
225 mL
